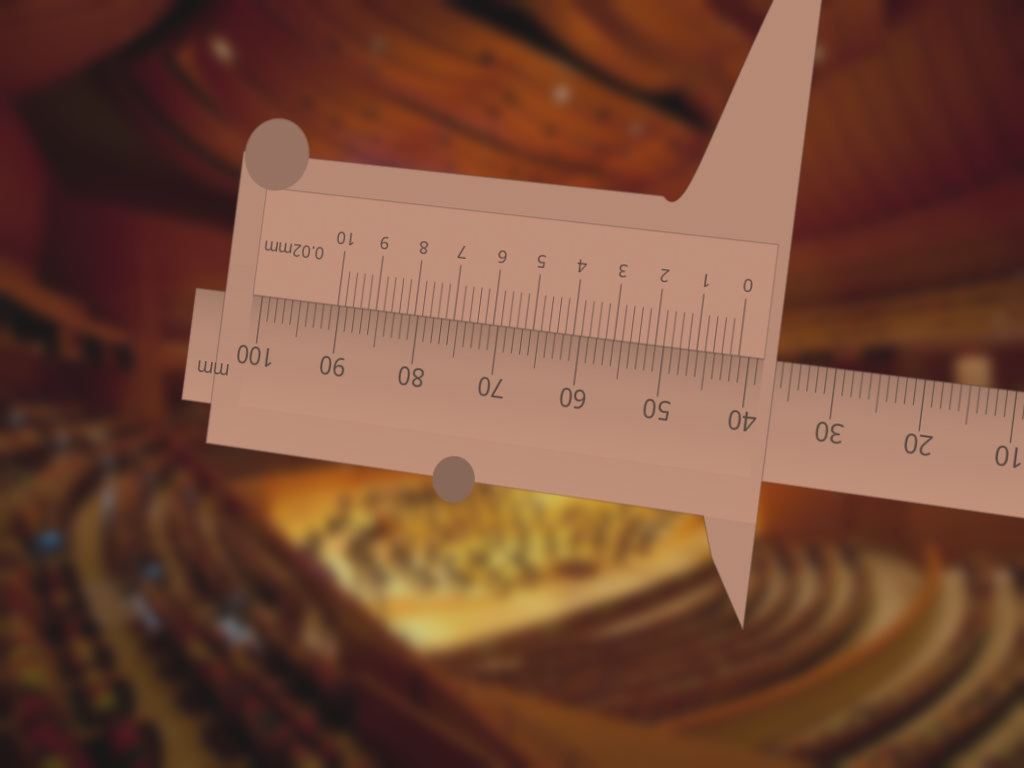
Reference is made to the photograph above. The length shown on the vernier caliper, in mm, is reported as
41.2 mm
